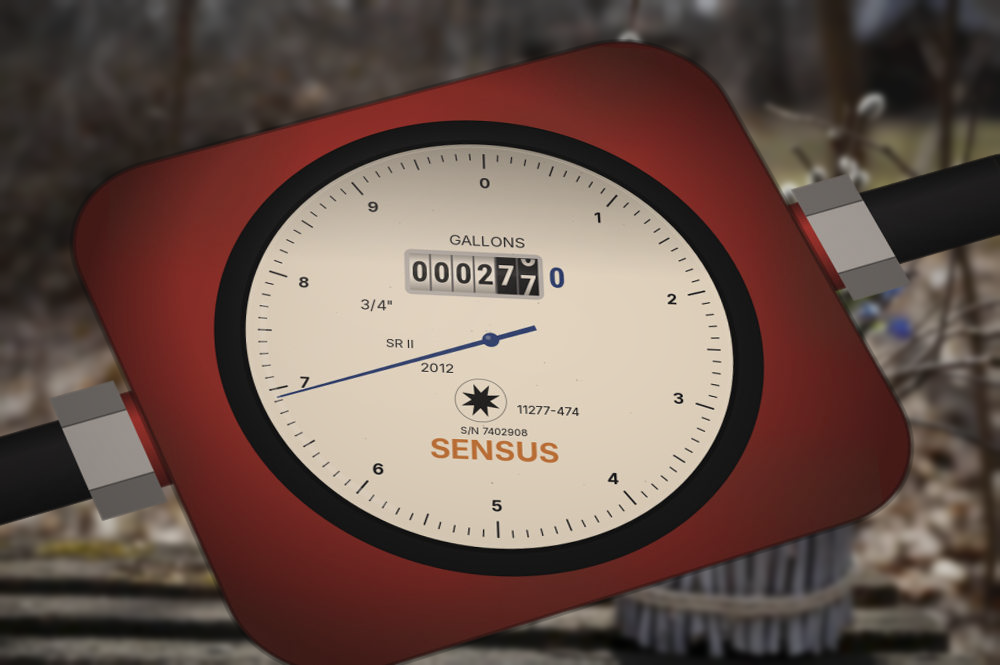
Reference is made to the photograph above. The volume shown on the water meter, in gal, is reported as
2766.9 gal
